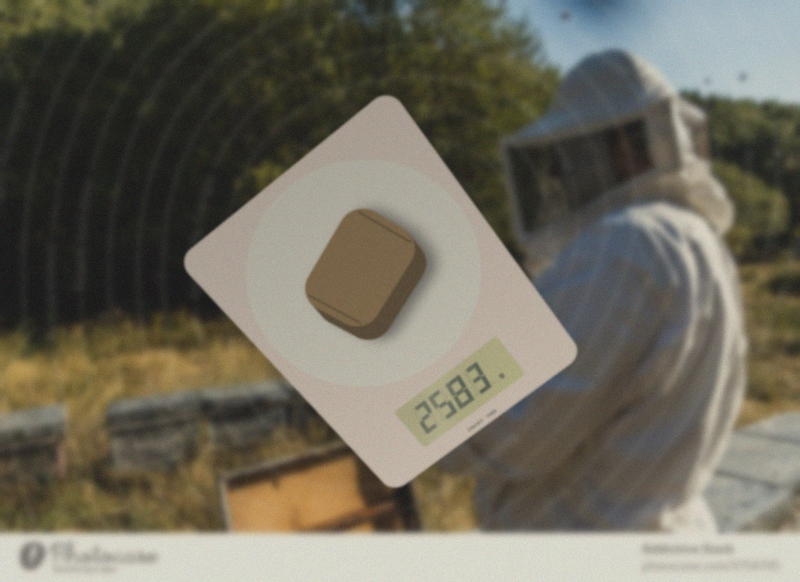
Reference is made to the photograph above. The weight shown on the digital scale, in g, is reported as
2583 g
